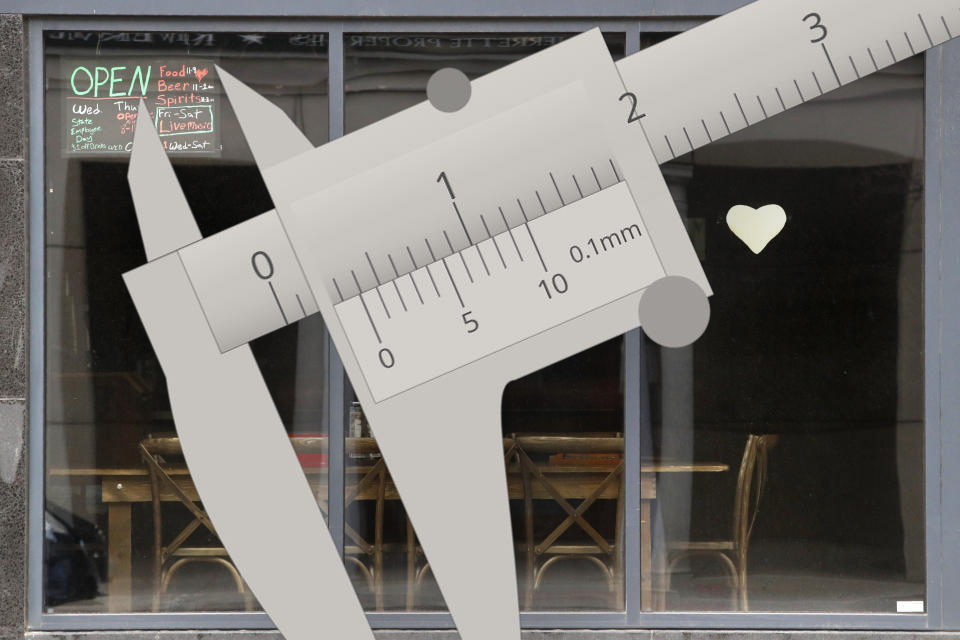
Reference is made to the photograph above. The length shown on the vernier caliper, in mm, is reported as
3.9 mm
